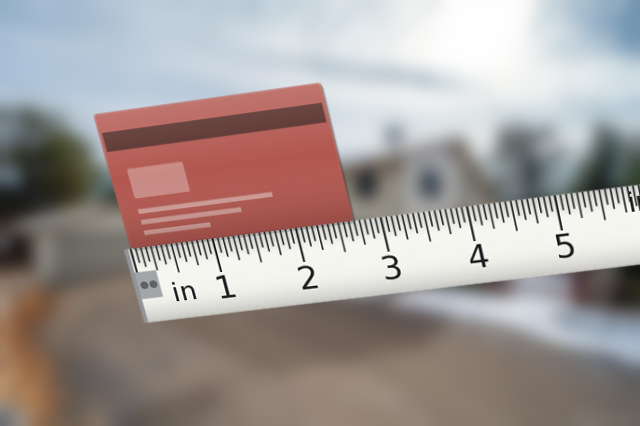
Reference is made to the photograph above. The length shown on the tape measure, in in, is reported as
2.6875 in
